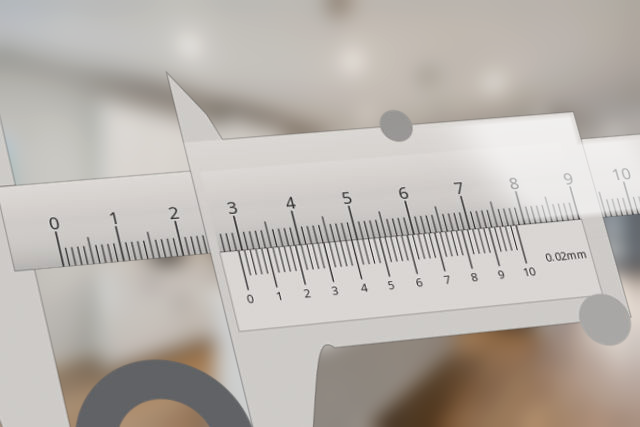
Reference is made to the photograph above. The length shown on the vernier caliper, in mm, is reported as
29.4 mm
